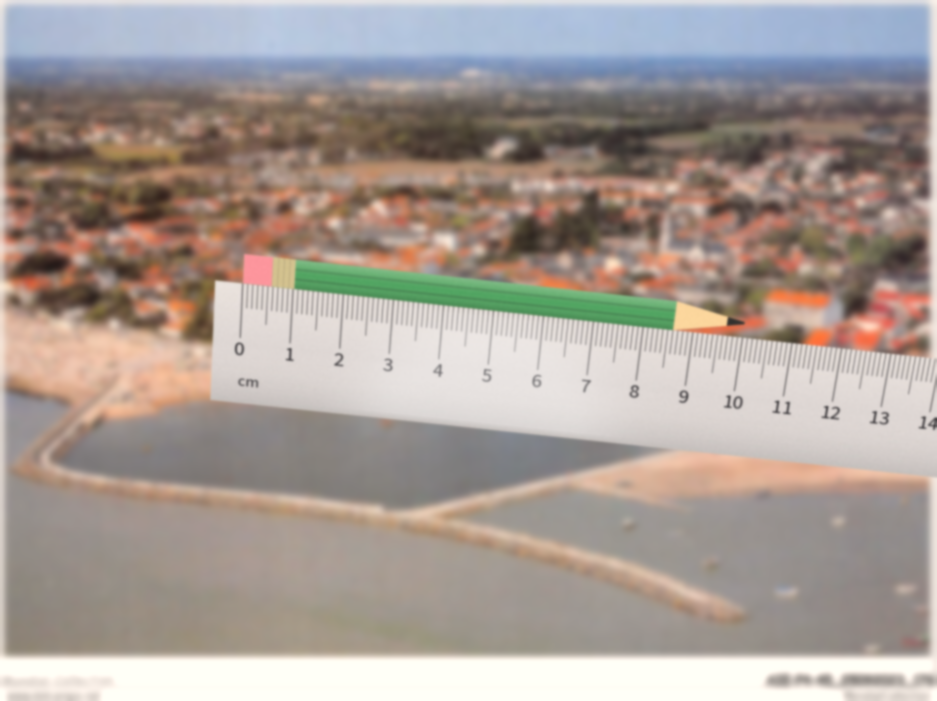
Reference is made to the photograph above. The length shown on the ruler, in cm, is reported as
10 cm
